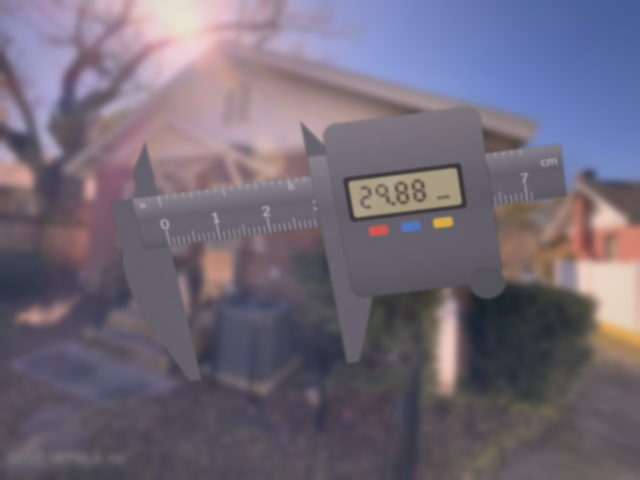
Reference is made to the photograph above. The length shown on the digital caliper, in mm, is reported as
29.88 mm
